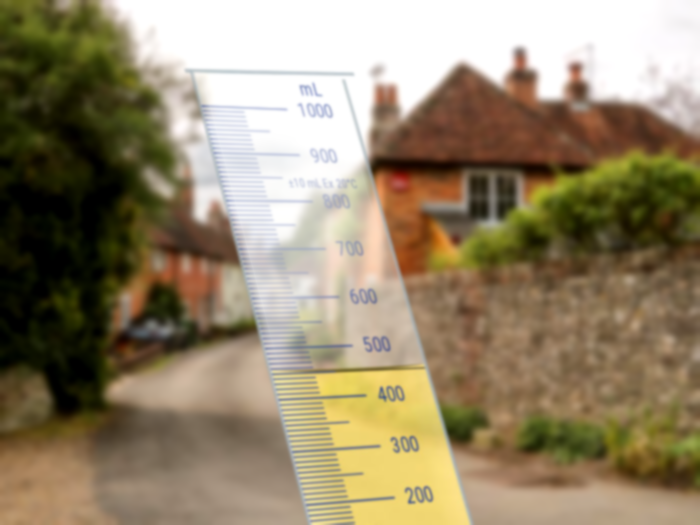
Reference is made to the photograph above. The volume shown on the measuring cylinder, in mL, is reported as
450 mL
